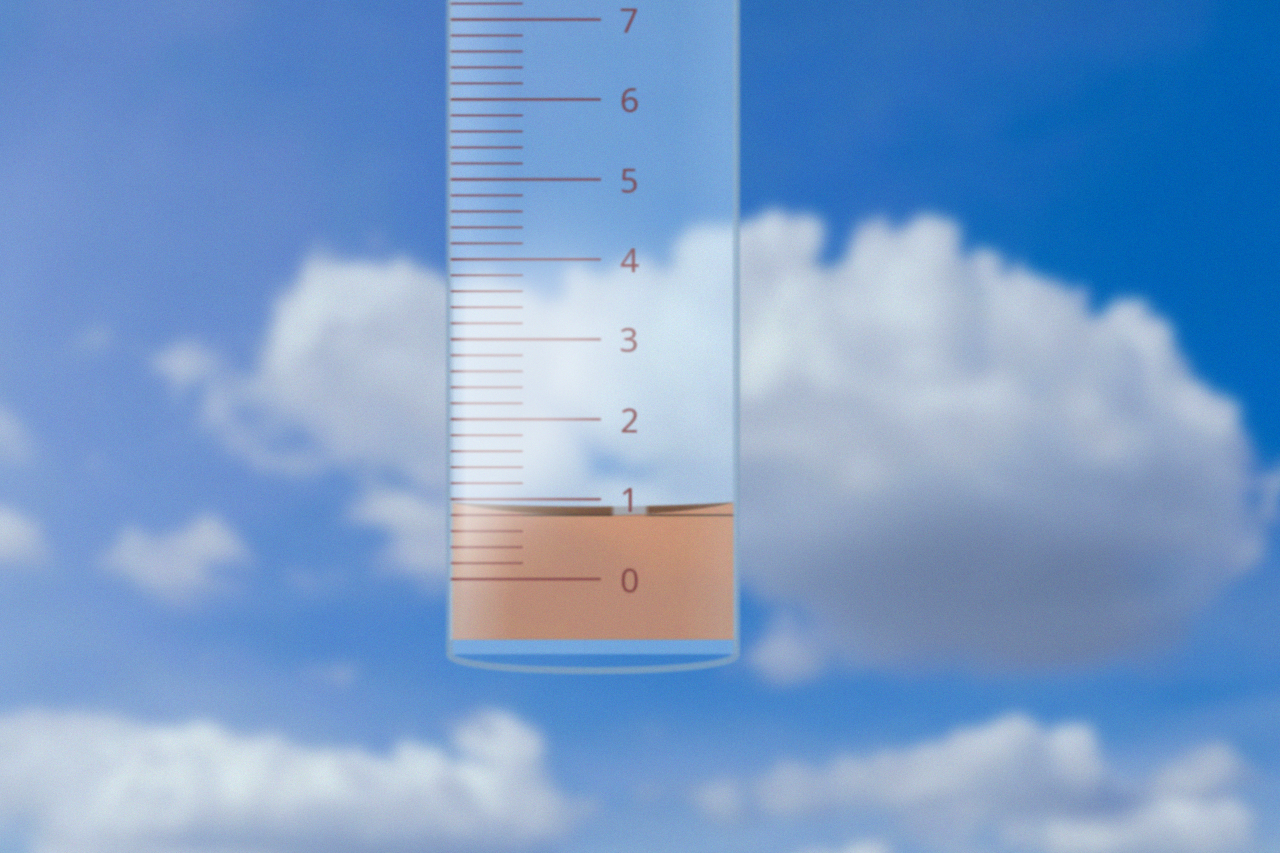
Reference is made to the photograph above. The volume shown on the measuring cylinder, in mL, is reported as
0.8 mL
